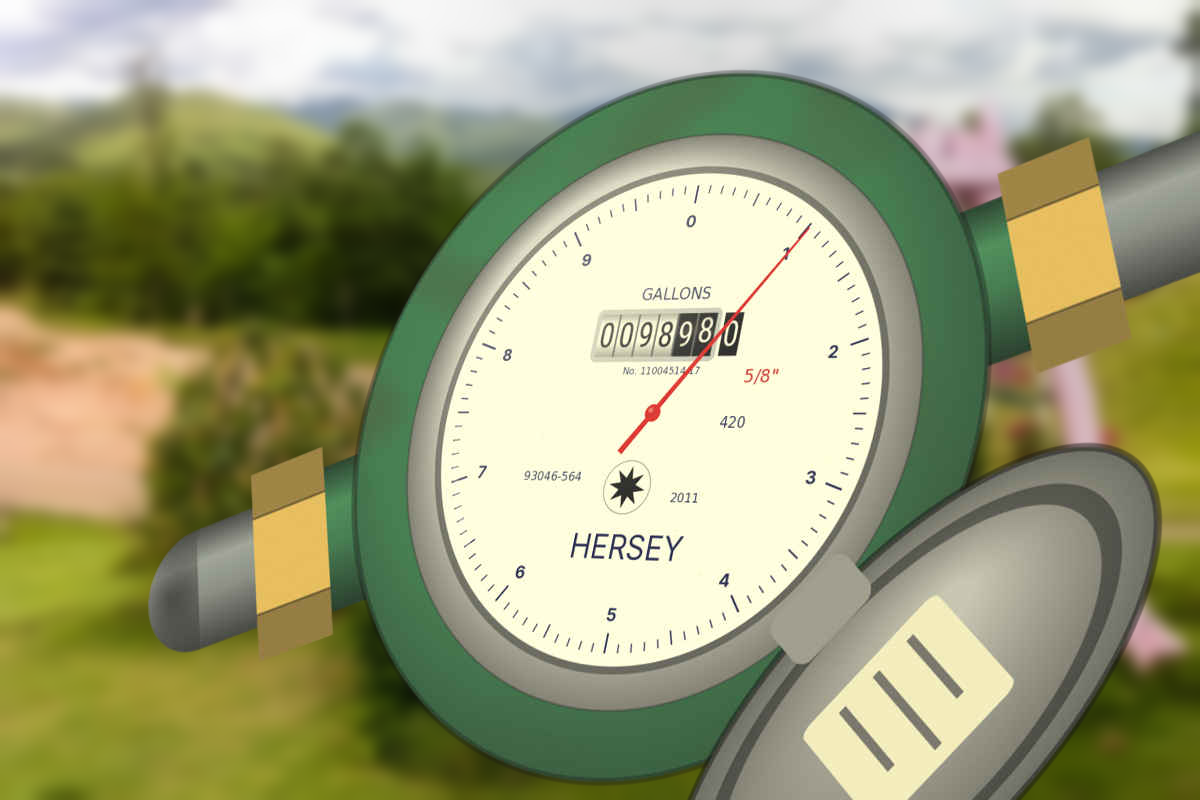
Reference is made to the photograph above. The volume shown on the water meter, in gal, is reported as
98981.0 gal
